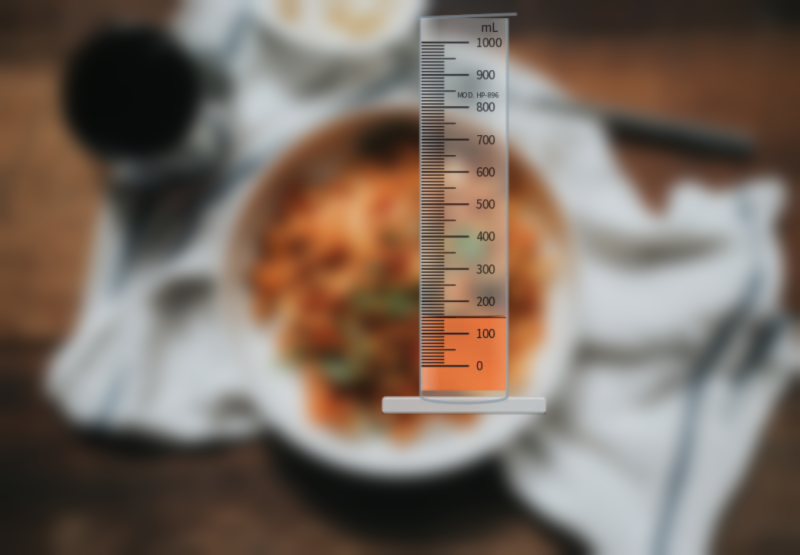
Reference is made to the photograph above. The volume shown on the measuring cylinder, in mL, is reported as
150 mL
